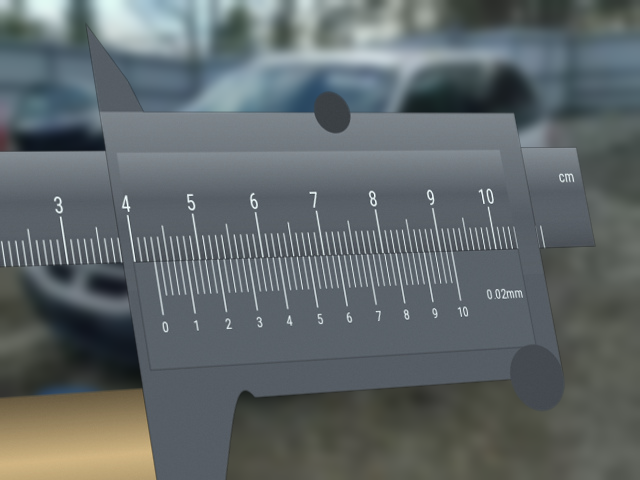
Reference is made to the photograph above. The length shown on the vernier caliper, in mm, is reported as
43.0 mm
